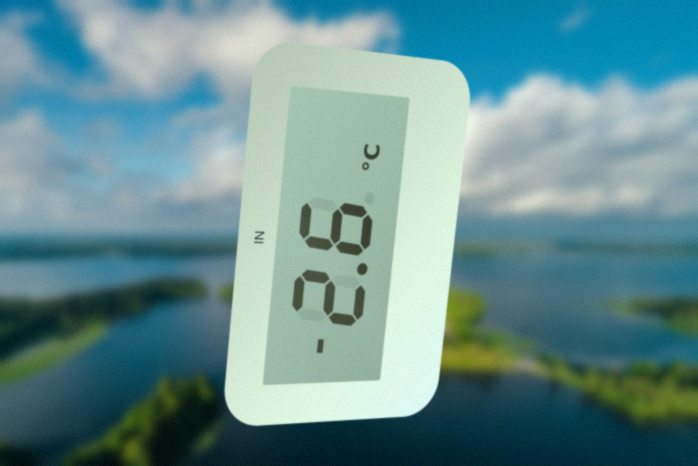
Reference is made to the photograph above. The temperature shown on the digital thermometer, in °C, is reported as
-2.6 °C
